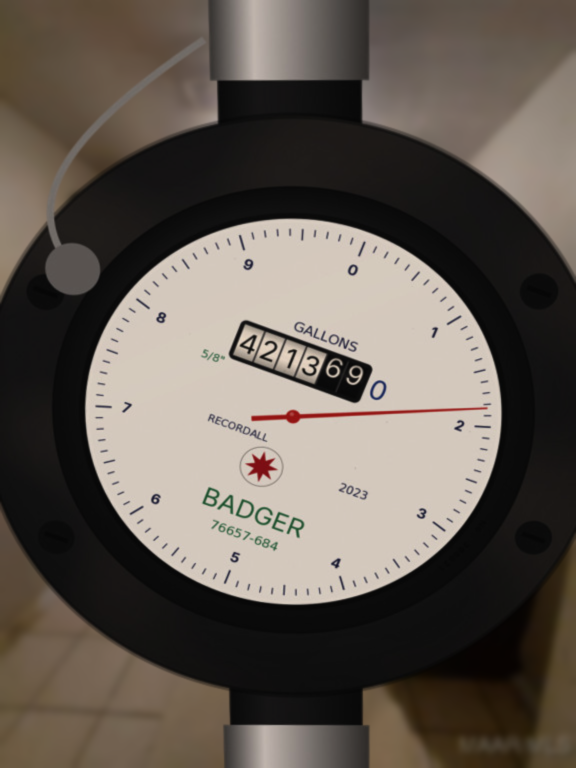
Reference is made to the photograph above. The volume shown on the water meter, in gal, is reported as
4213691.8 gal
